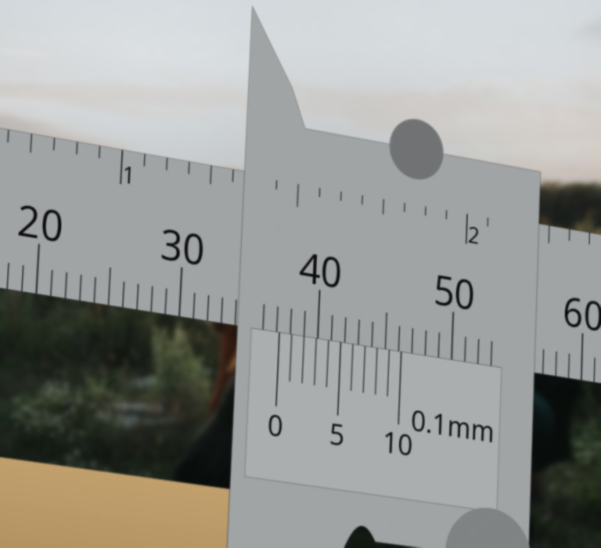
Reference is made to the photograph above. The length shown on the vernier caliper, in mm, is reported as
37.2 mm
